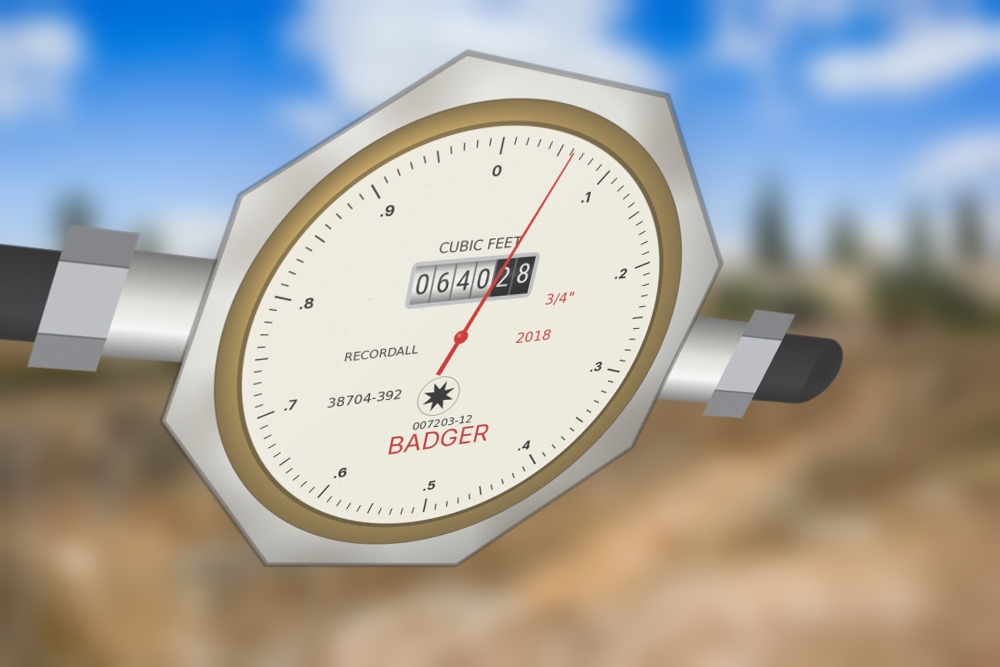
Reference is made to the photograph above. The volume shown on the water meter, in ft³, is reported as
64028.06 ft³
